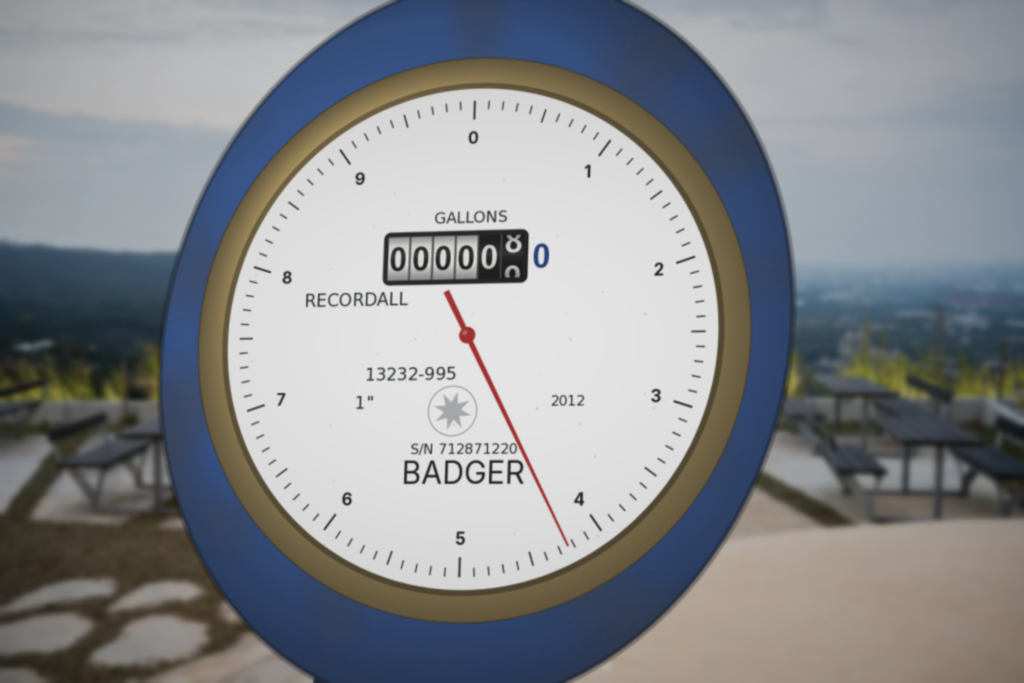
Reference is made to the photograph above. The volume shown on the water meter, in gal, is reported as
84.2 gal
